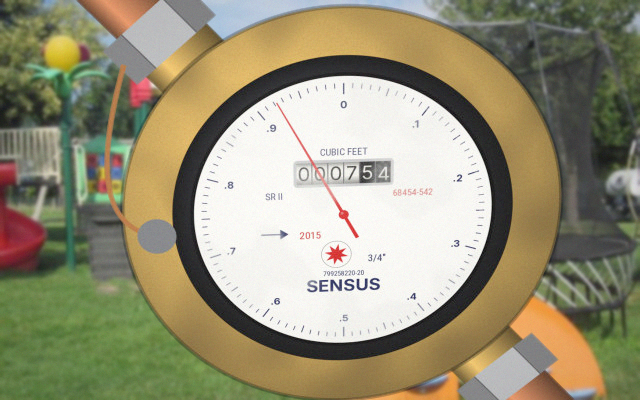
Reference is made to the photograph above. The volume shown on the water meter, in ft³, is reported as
753.92 ft³
